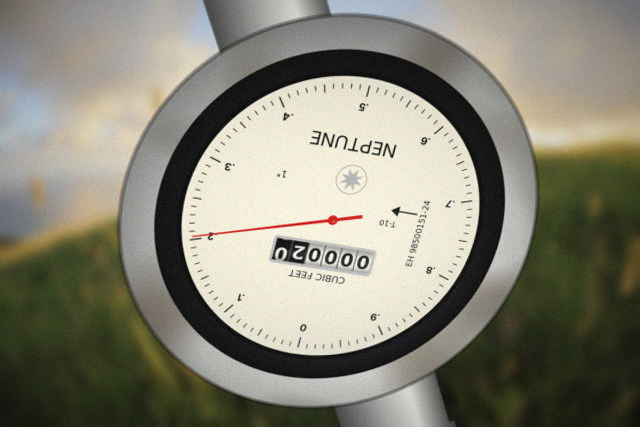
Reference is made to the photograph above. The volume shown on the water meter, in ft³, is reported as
20.20 ft³
